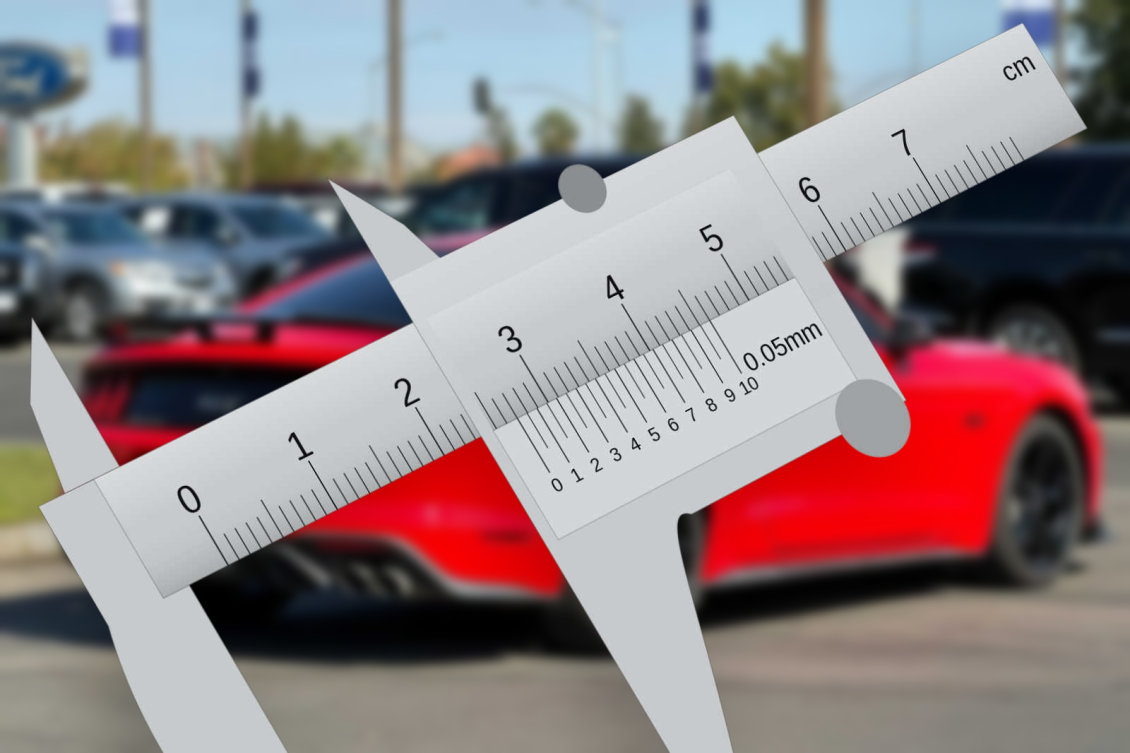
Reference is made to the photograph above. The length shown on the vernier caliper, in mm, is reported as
27.0 mm
